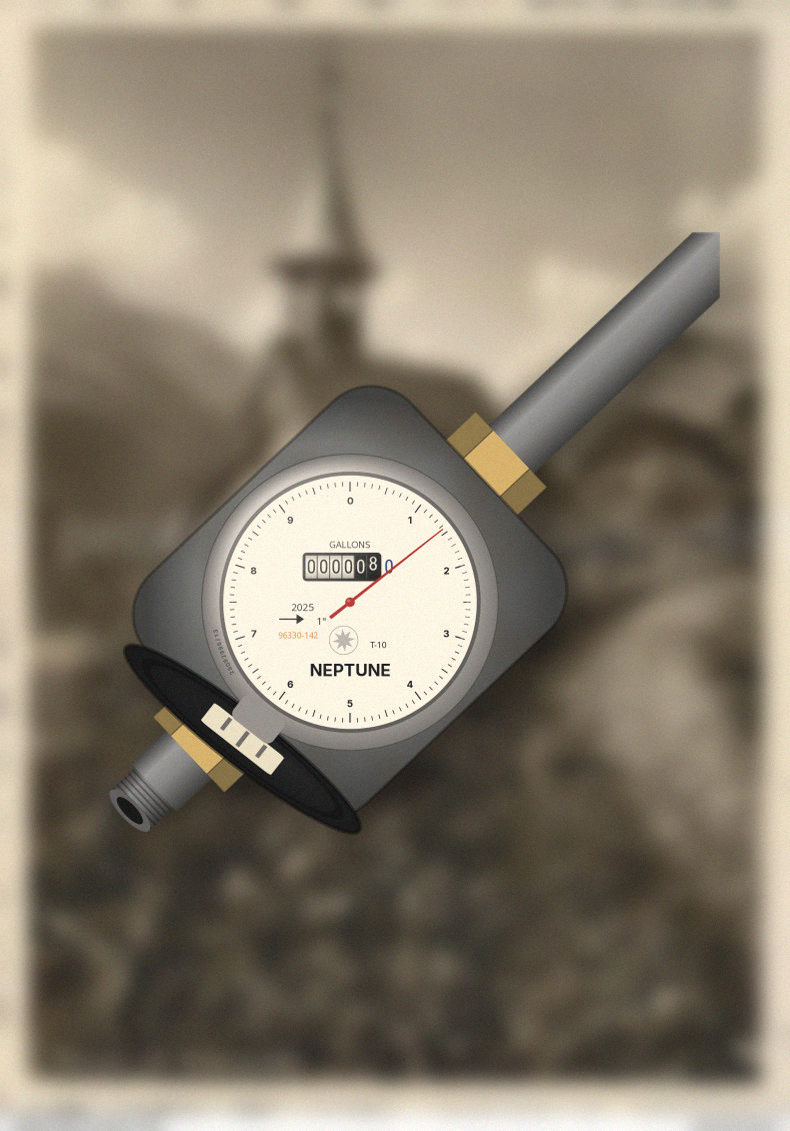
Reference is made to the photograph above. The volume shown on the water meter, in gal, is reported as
81.4 gal
